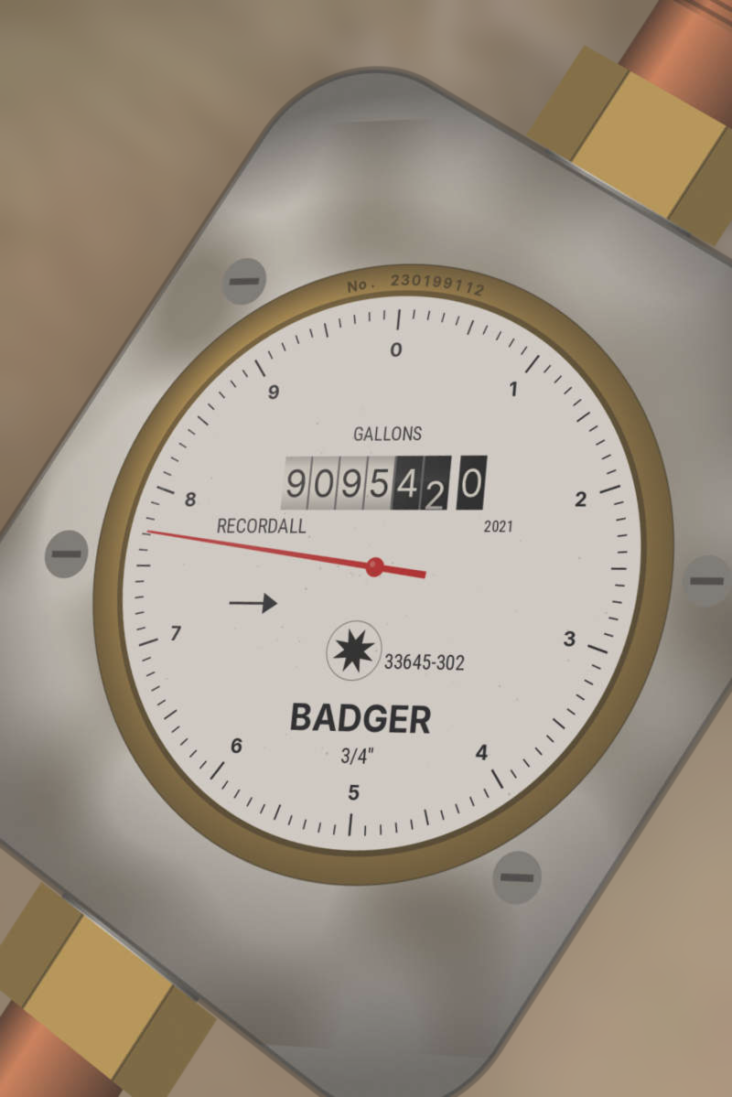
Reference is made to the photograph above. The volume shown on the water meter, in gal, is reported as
9095417.7 gal
